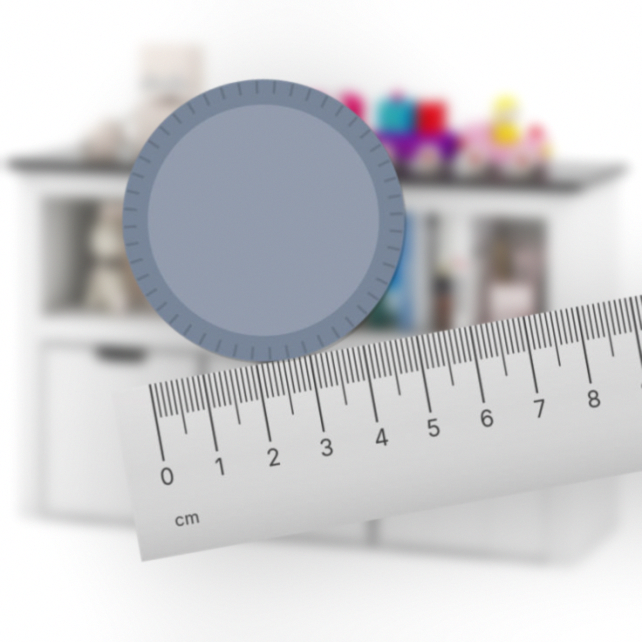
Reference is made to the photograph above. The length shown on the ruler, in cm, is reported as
5.2 cm
